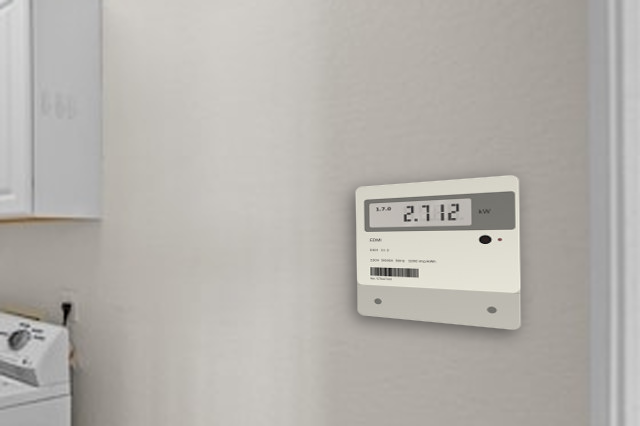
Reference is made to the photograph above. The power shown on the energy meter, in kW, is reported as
2.712 kW
